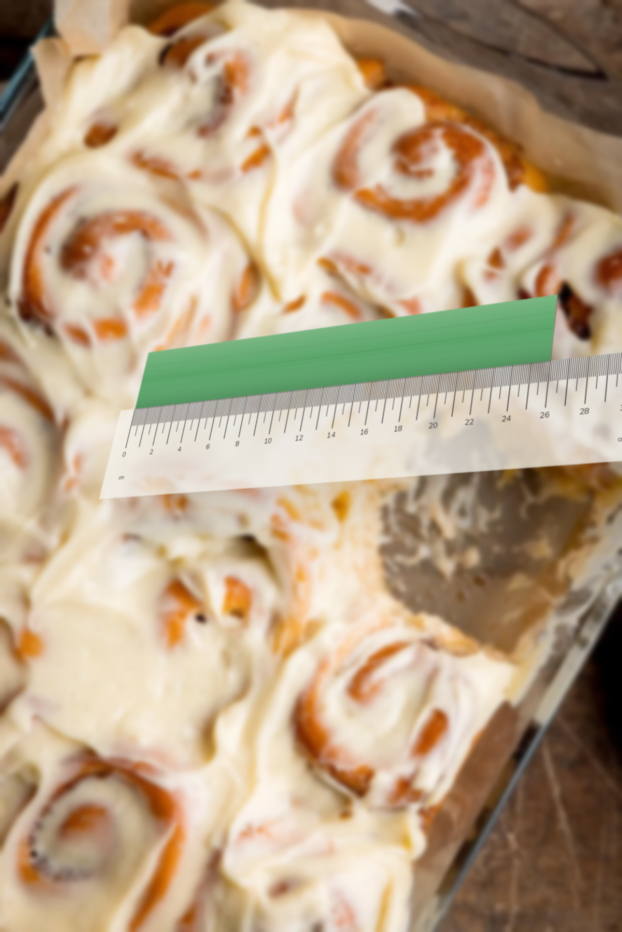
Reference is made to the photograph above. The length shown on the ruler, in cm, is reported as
26 cm
